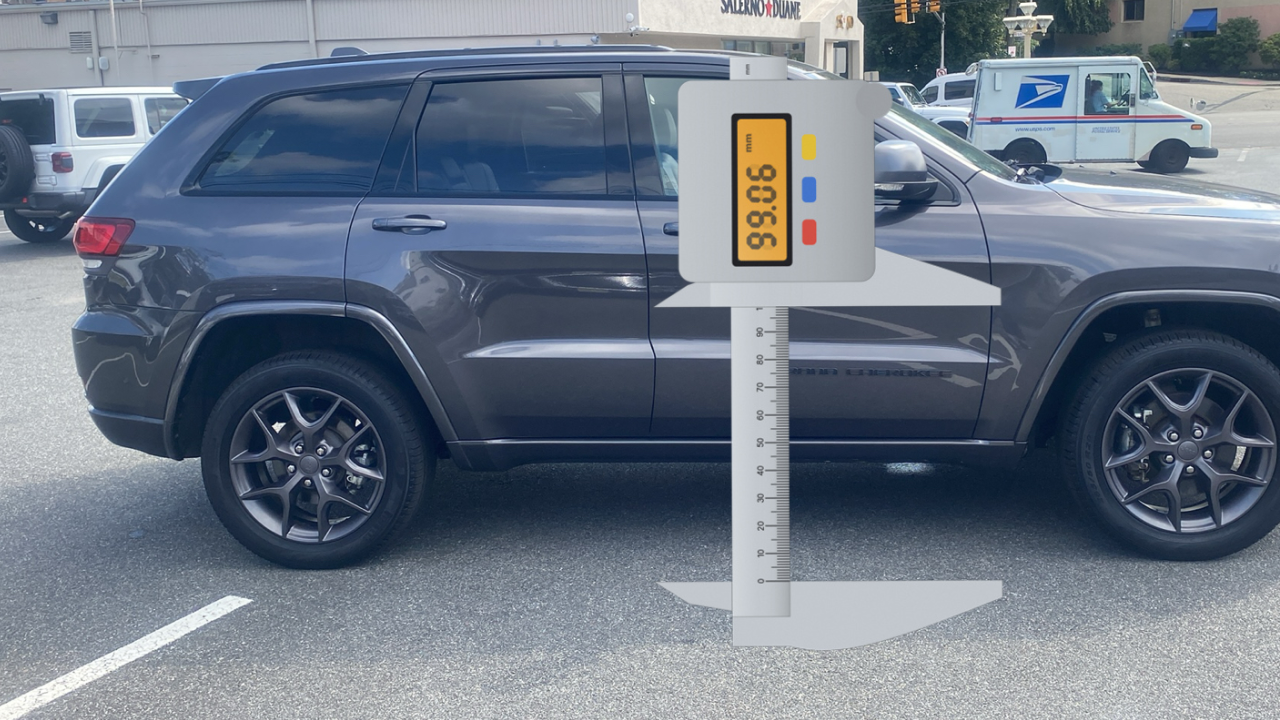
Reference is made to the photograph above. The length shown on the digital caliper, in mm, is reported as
99.06 mm
